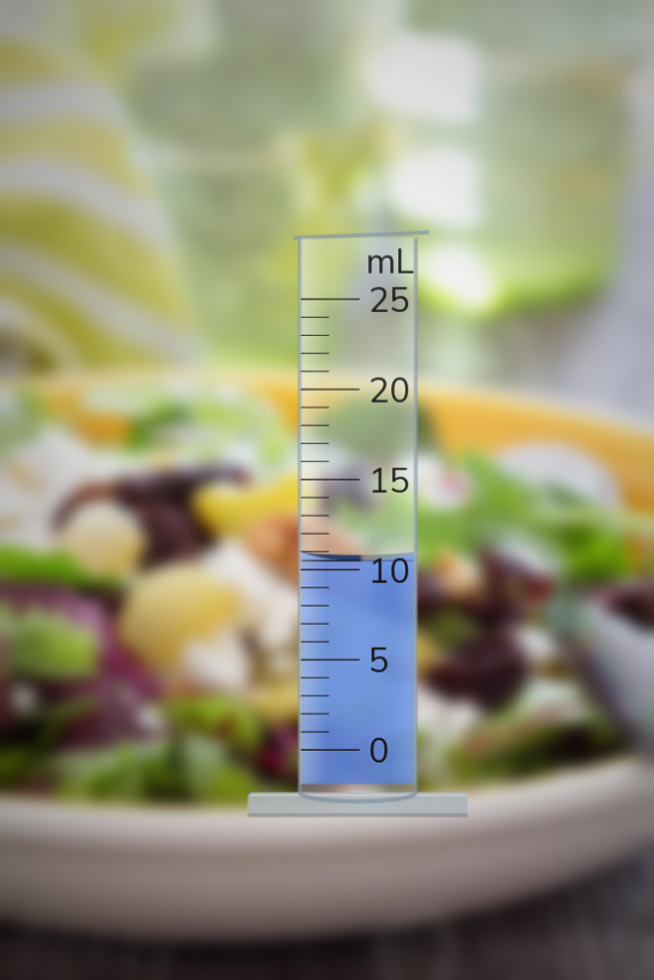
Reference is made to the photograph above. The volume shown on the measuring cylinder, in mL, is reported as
10.5 mL
